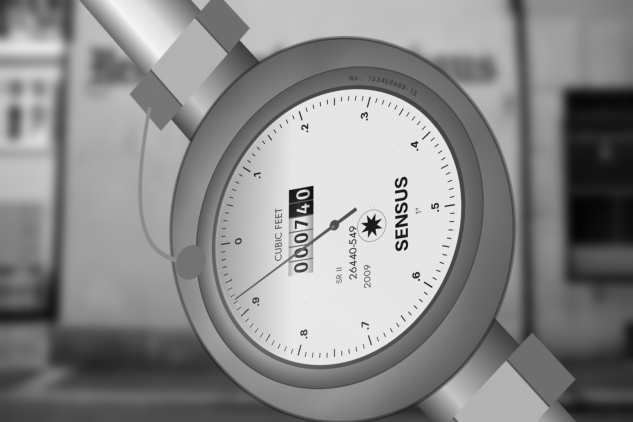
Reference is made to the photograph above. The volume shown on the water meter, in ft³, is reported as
739.92 ft³
